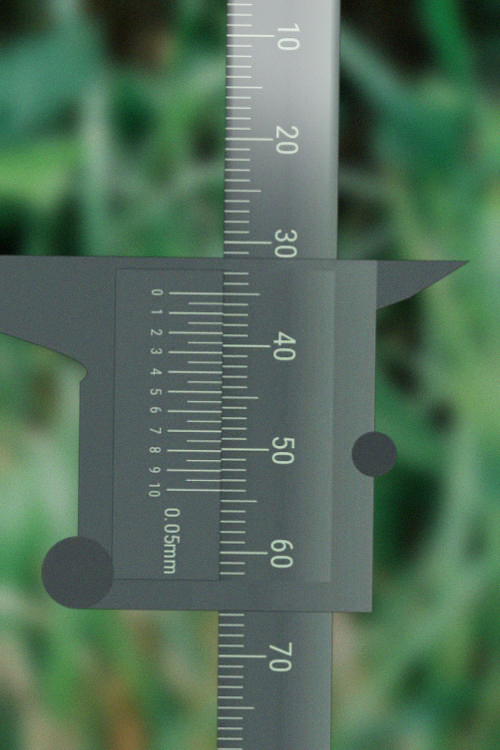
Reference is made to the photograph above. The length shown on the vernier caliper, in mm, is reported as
35.0 mm
